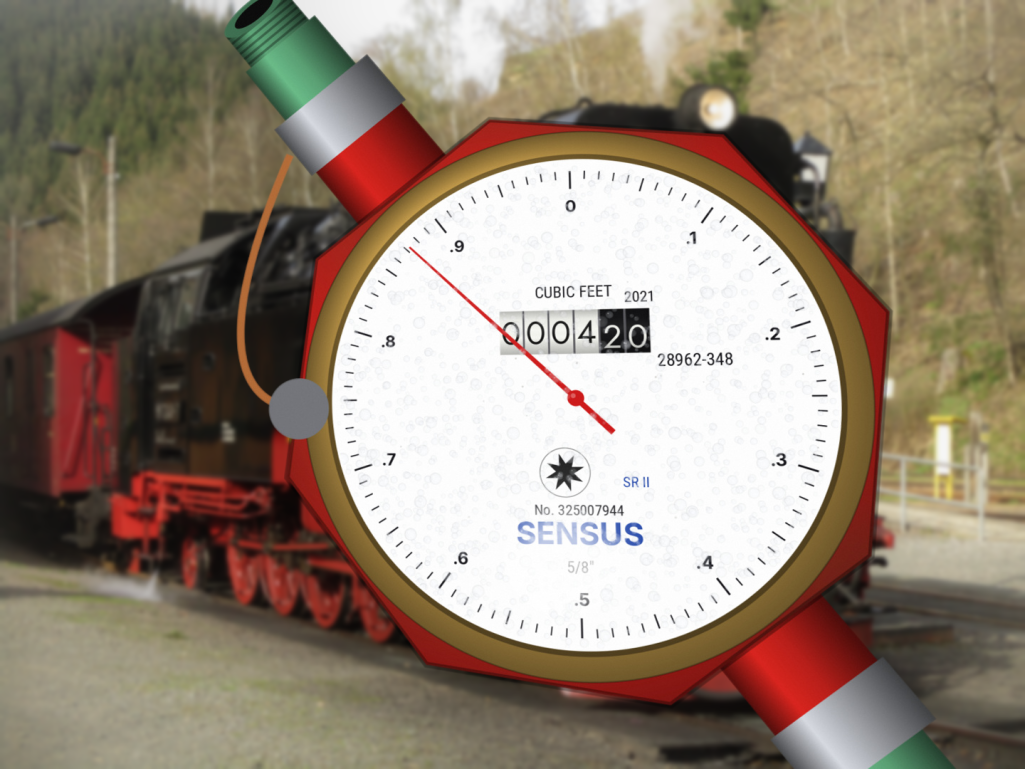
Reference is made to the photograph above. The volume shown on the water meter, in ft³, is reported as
419.87 ft³
